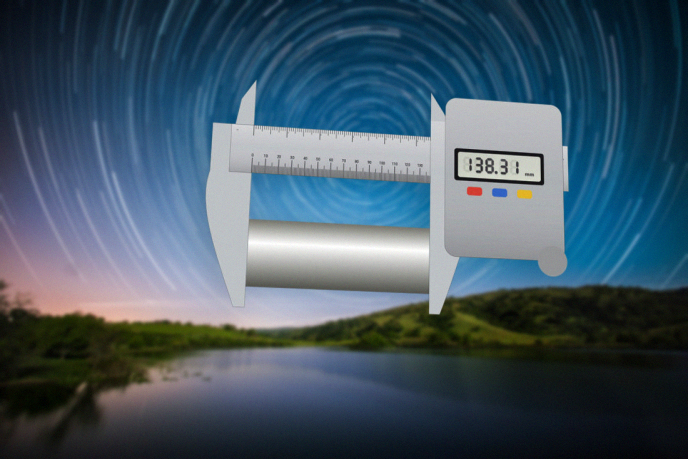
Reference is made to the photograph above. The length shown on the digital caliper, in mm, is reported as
138.31 mm
